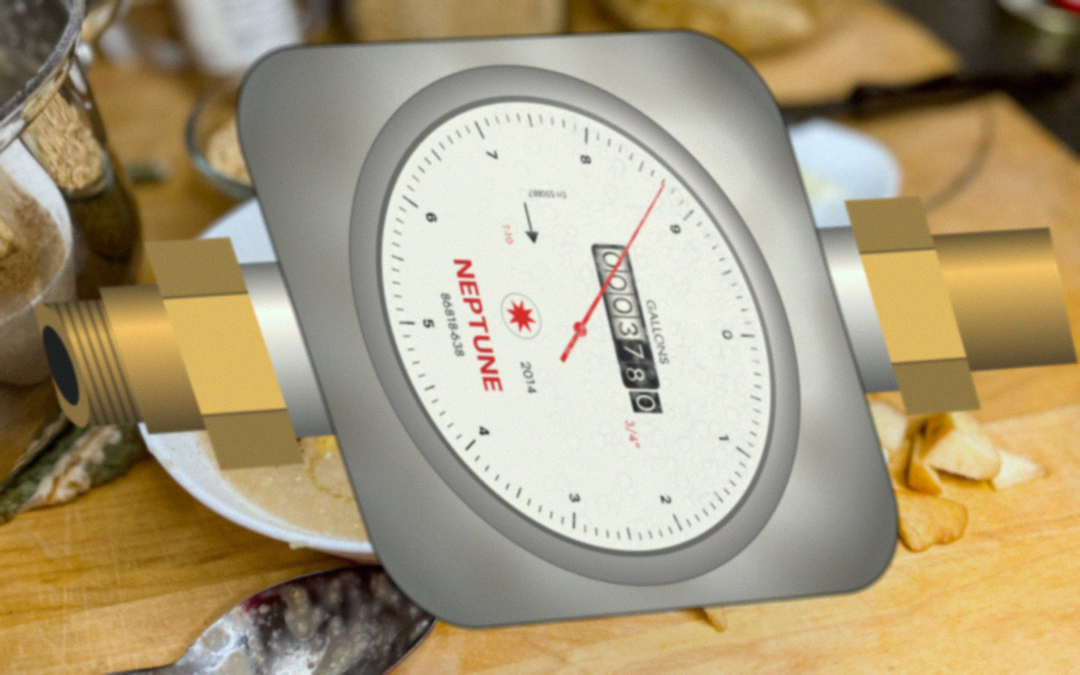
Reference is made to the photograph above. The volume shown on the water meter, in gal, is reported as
3778.7 gal
